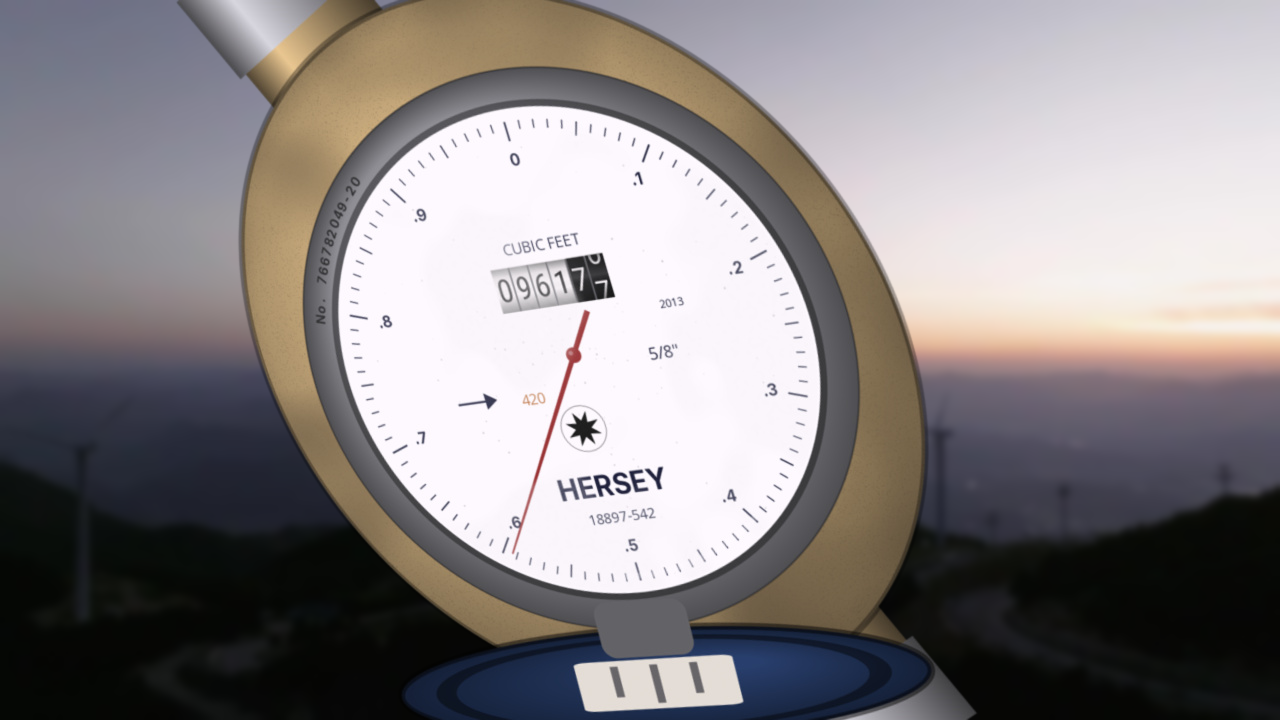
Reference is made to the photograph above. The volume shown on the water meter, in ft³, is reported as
96176.59 ft³
